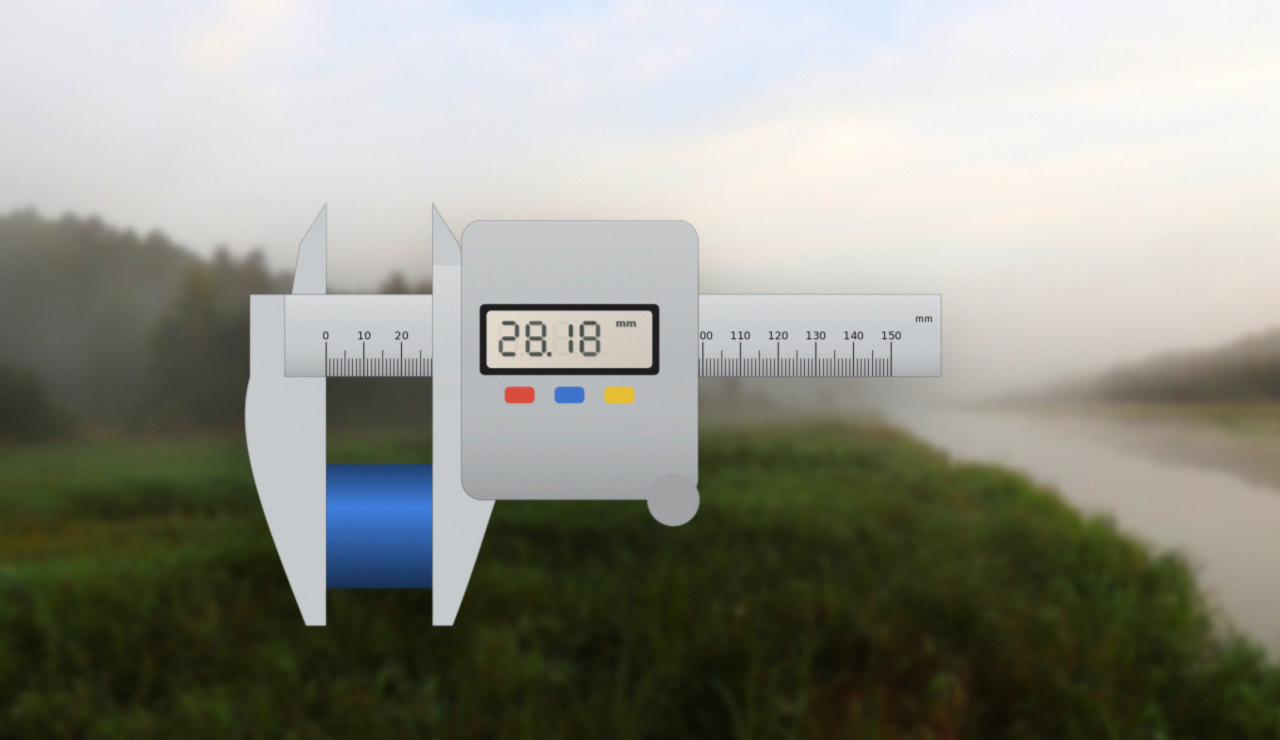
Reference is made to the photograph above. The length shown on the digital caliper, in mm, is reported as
28.18 mm
